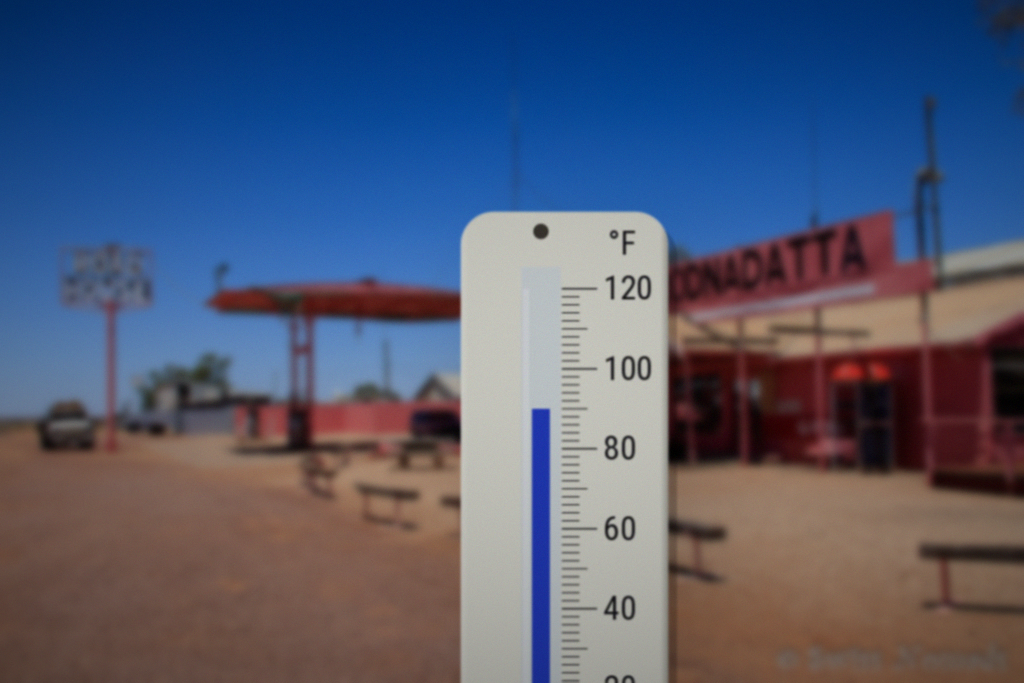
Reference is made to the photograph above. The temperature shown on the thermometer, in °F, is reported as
90 °F
